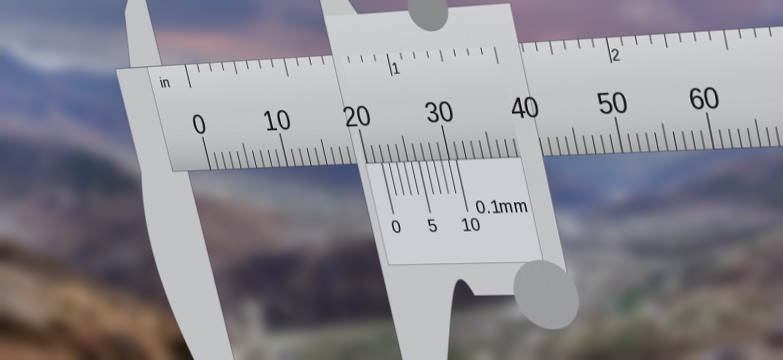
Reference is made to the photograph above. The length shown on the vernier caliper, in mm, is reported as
21.8 mm
